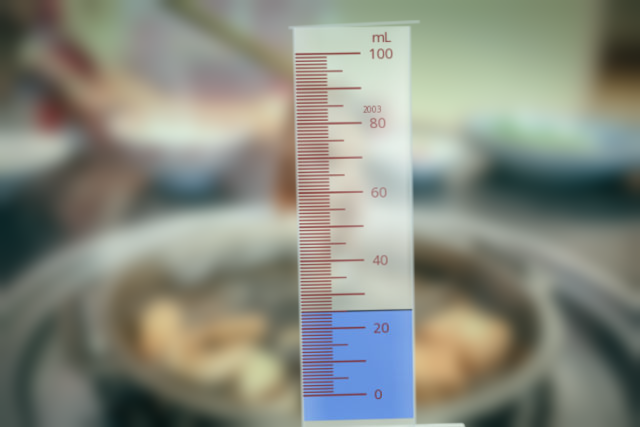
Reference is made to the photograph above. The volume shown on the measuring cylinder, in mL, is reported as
25 mL
